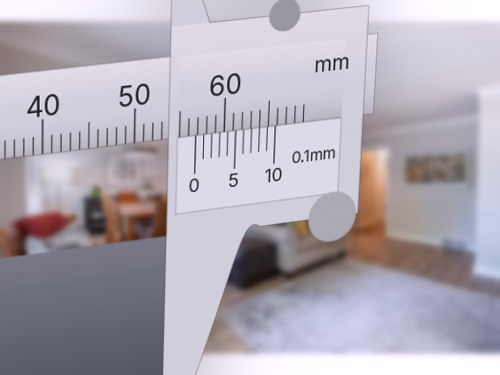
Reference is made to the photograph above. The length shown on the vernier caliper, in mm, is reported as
56.8 mm
